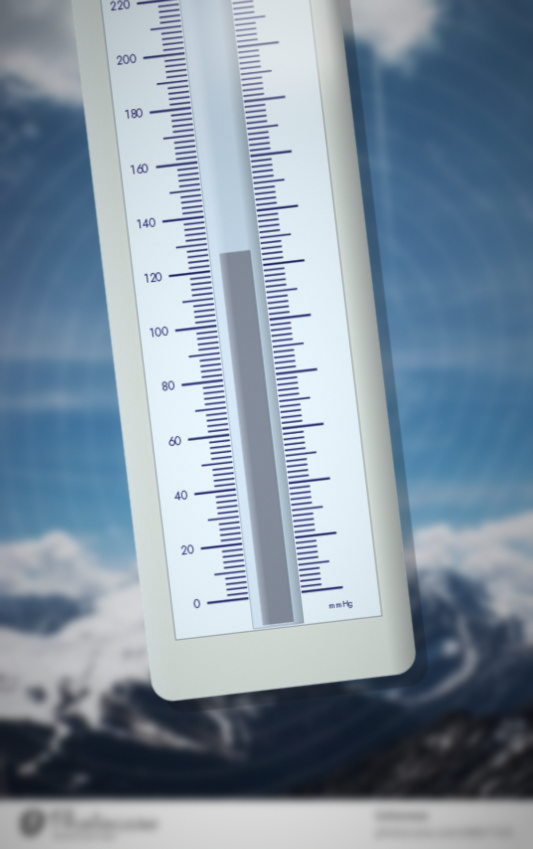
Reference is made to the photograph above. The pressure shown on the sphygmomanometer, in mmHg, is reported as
126 mmHg
